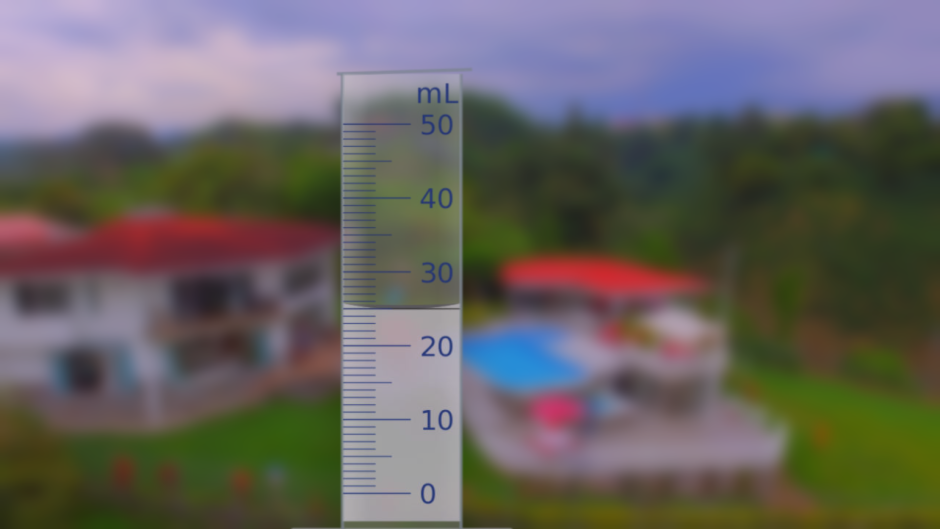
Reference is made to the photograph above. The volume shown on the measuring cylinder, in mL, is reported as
25 mL
